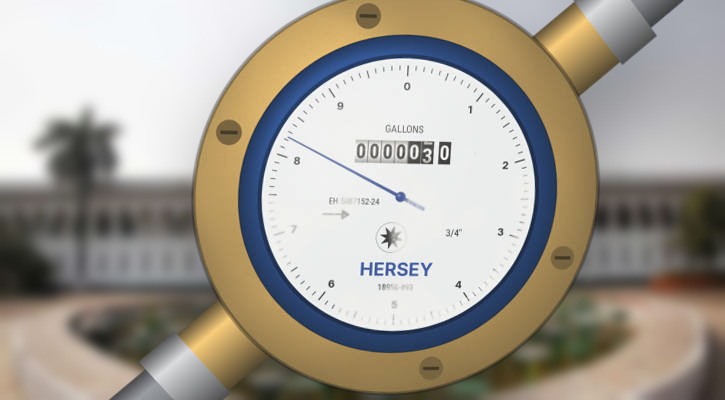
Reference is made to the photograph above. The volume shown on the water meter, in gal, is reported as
28.2 gal
